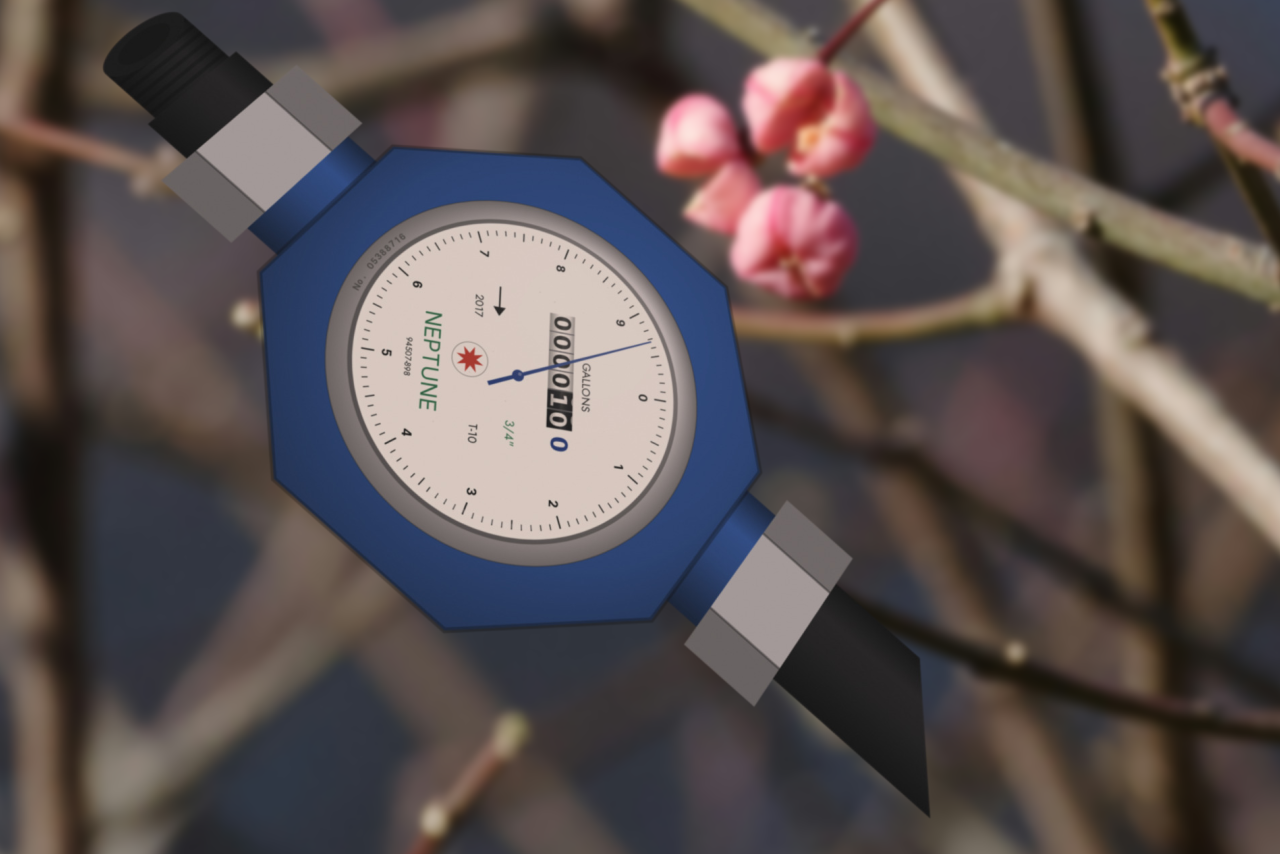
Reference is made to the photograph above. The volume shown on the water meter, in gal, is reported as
99.3 gal
